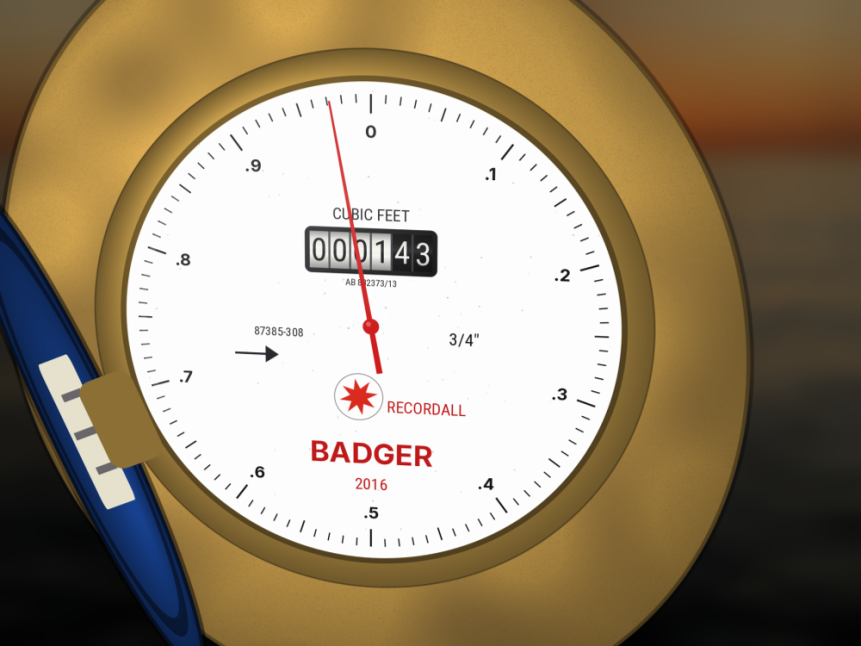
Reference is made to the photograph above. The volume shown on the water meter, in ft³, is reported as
142.97 ft³
